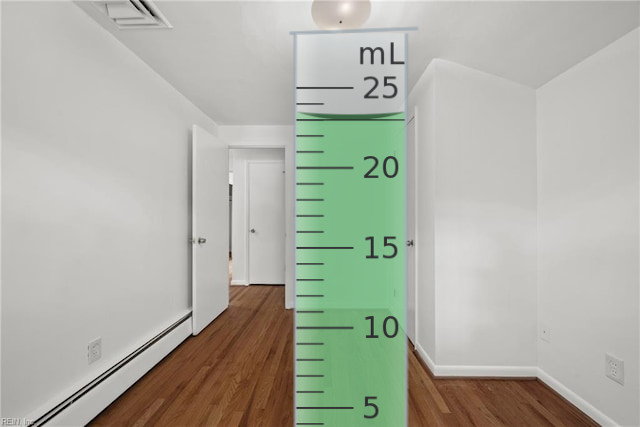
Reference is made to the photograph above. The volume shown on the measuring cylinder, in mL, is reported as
23 mL
